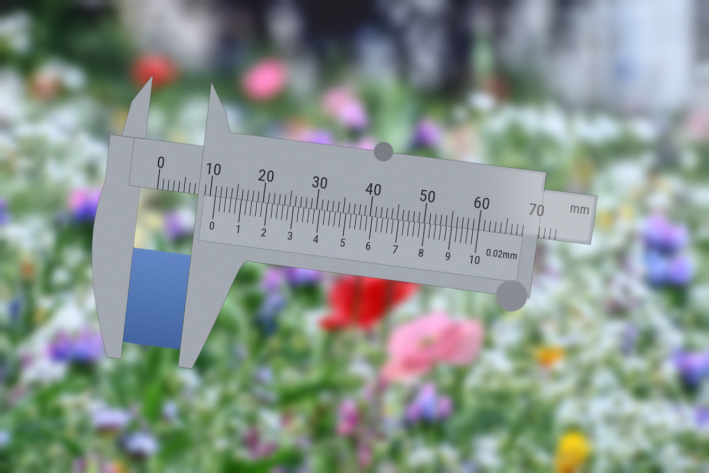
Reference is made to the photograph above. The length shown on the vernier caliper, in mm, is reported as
11.0 mm
